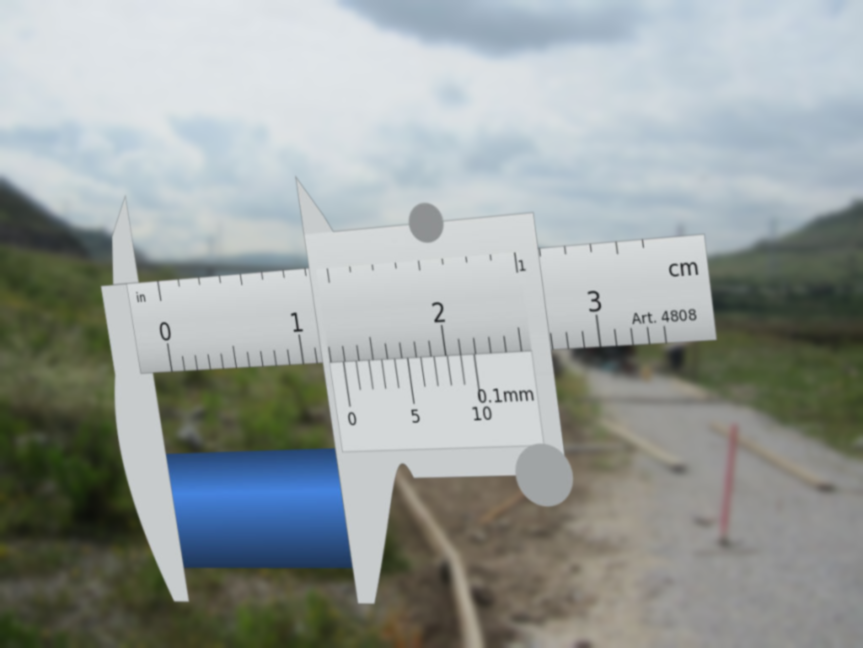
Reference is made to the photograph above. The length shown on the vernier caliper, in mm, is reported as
12.9 mm
